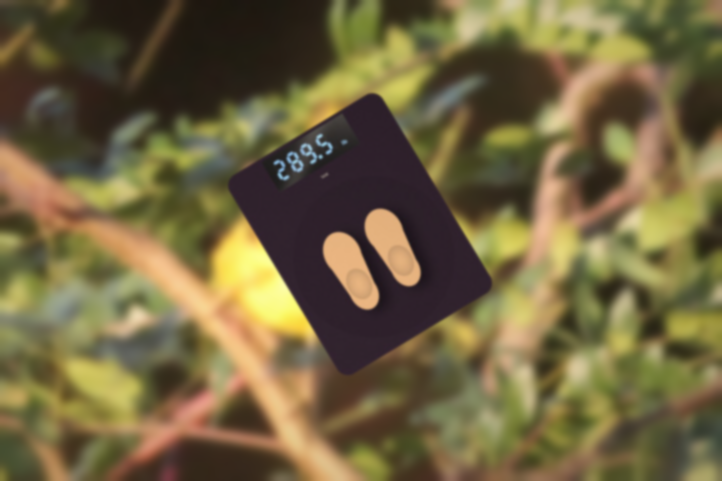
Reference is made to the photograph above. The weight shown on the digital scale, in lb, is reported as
289.5 lb
